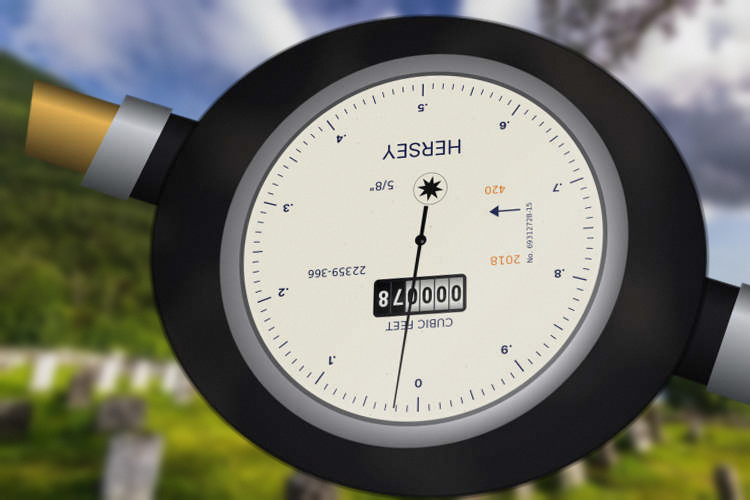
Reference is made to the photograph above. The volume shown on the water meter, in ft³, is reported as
78.02 ft³
